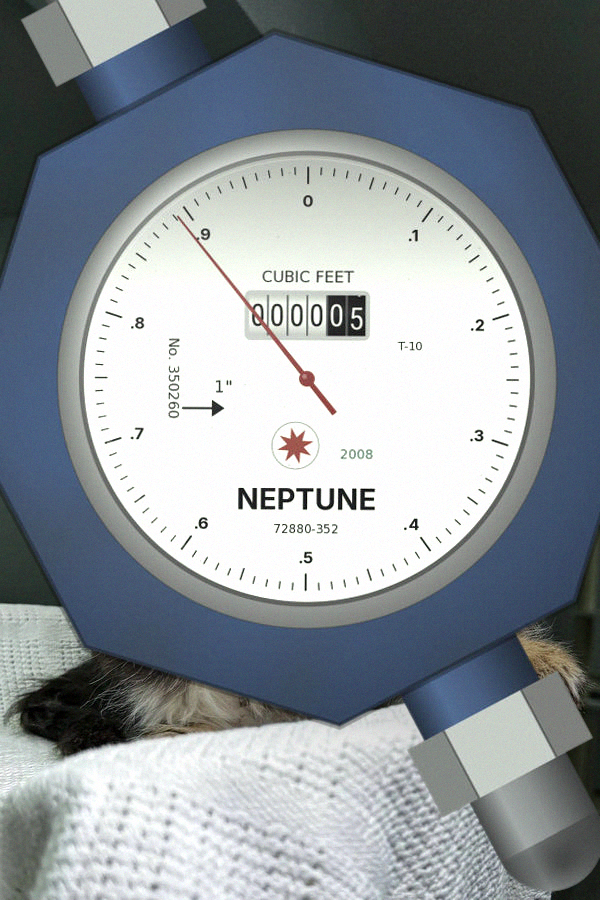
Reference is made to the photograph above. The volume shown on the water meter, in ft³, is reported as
4.89 ft³
